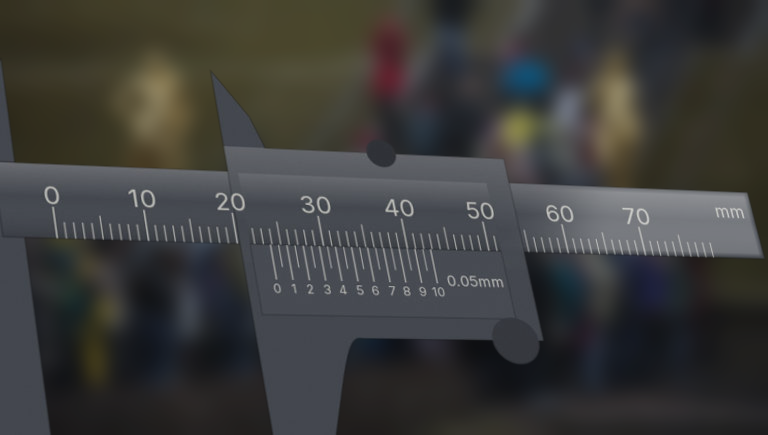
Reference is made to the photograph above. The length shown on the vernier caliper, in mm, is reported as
23.8 mm
